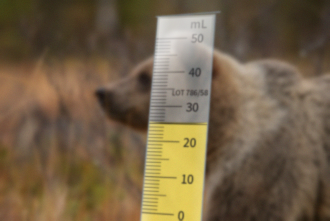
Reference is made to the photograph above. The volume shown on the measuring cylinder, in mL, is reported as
25 mL
